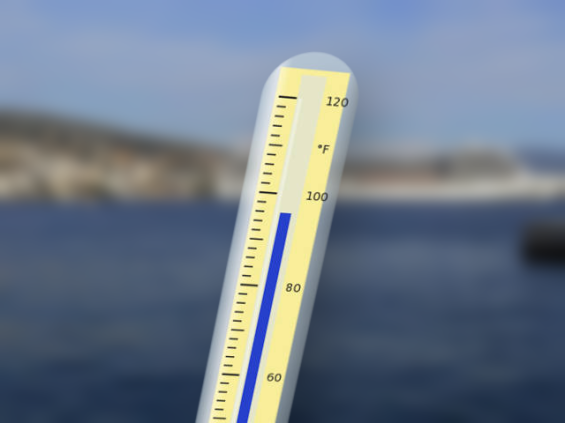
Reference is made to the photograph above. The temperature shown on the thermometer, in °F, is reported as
96 °F
